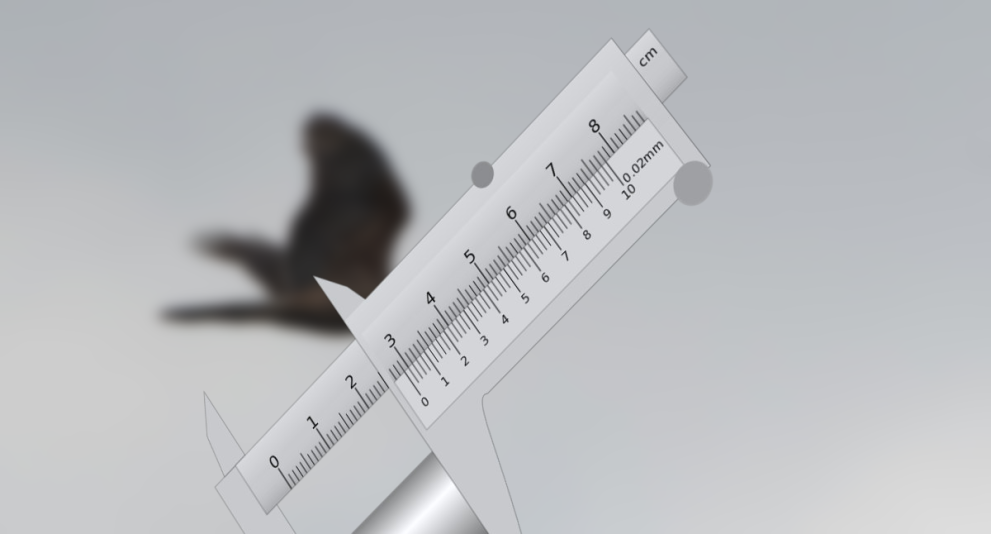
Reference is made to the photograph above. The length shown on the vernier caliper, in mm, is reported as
29.0 mm
